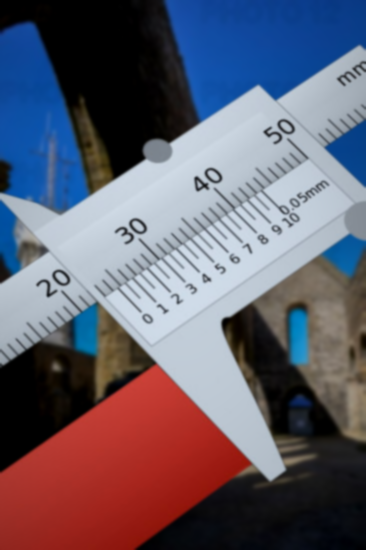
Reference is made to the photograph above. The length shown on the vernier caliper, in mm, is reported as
24.6 mm
